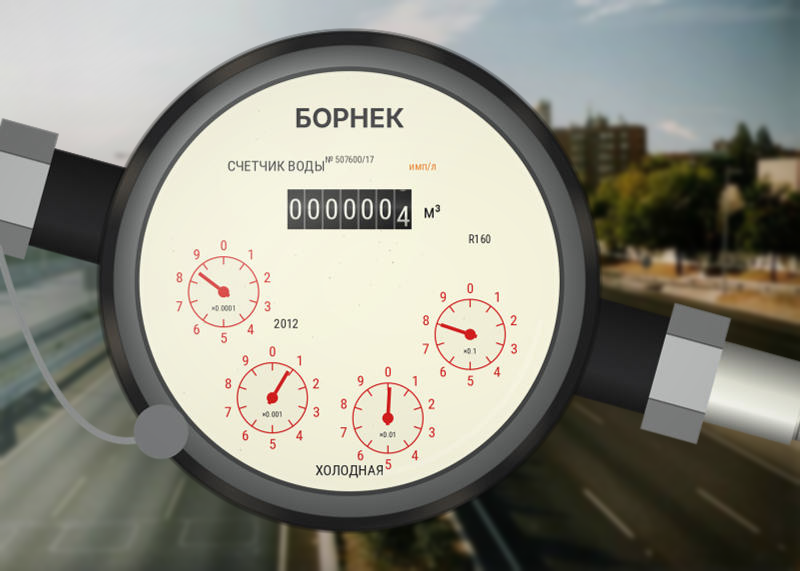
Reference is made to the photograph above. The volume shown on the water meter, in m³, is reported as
3.8008 m³
